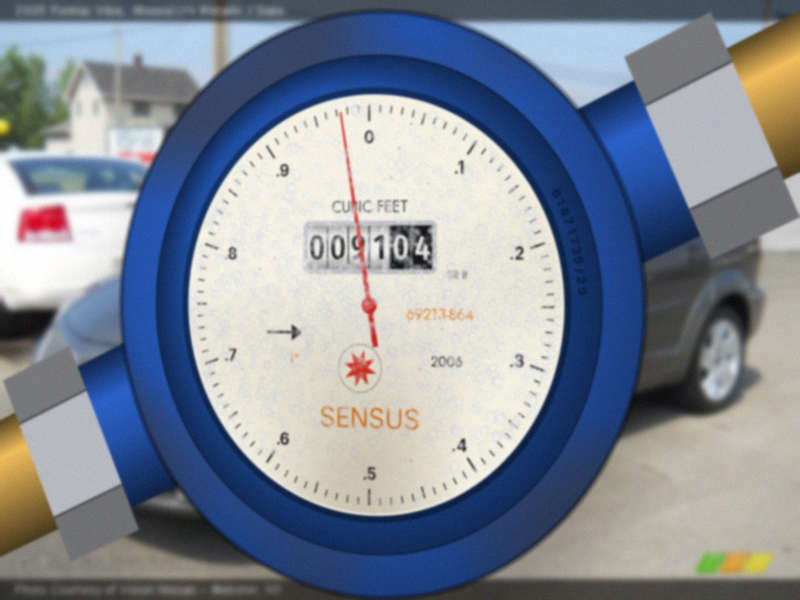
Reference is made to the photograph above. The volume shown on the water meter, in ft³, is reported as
9103.97 ft³
